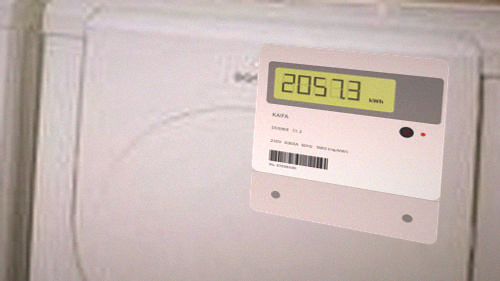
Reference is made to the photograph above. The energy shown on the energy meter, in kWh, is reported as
2057.3 kWh
